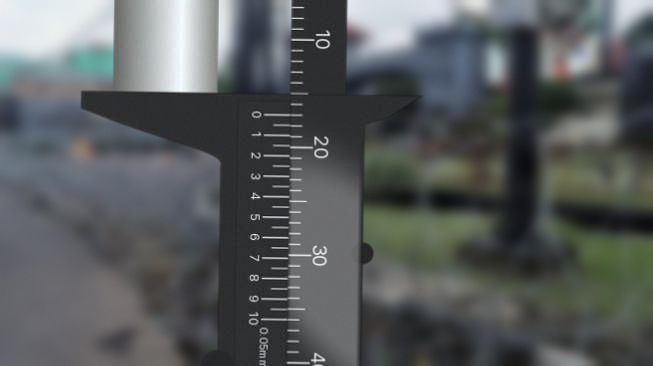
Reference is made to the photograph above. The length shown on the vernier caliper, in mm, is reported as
17.0 mm
